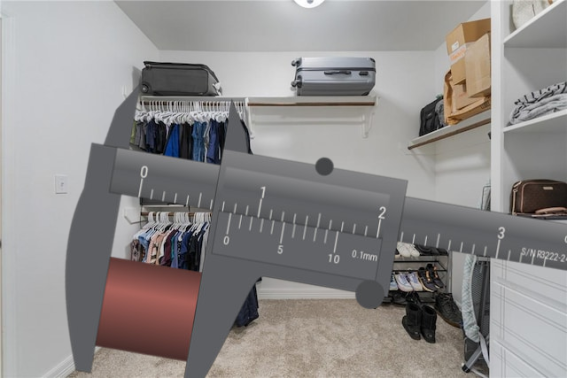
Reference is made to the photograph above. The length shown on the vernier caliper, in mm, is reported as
7.7 mm
